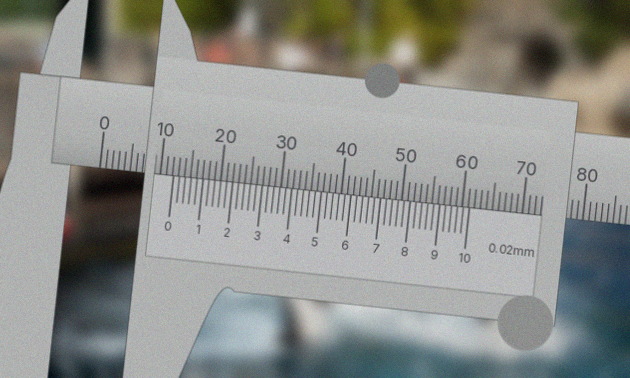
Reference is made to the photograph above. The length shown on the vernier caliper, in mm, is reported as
12.2 mm
